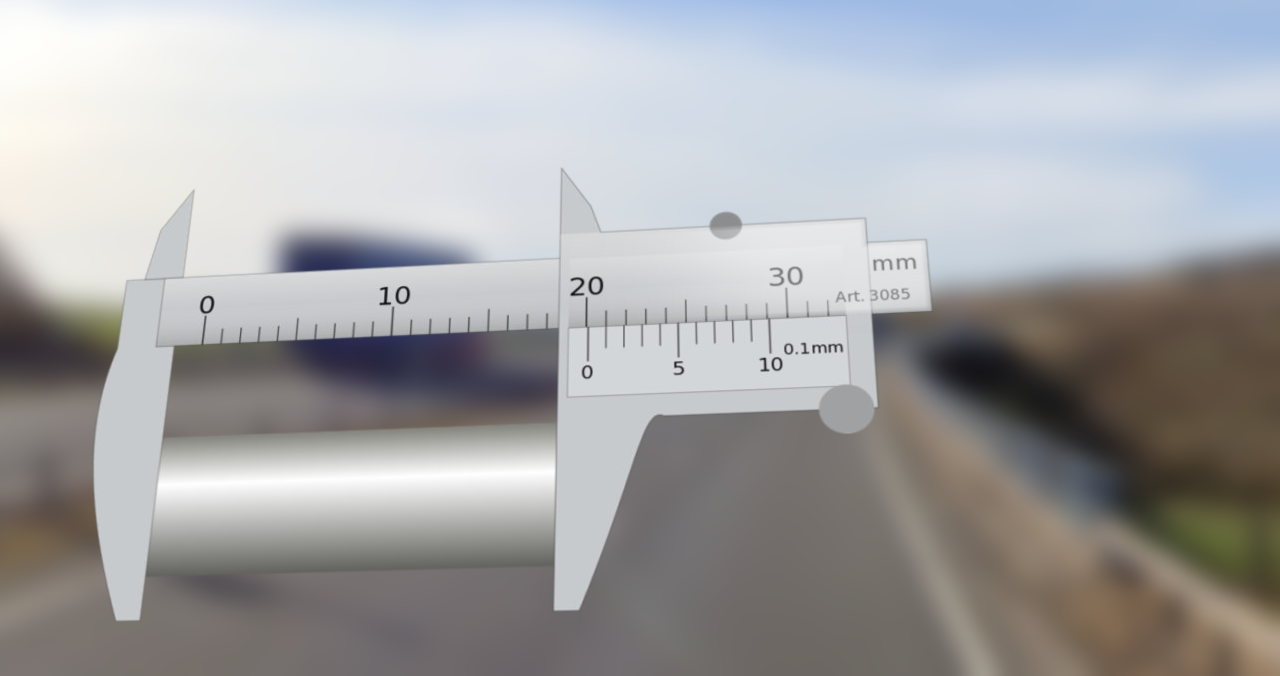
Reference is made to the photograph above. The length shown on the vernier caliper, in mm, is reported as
20.1 mm
